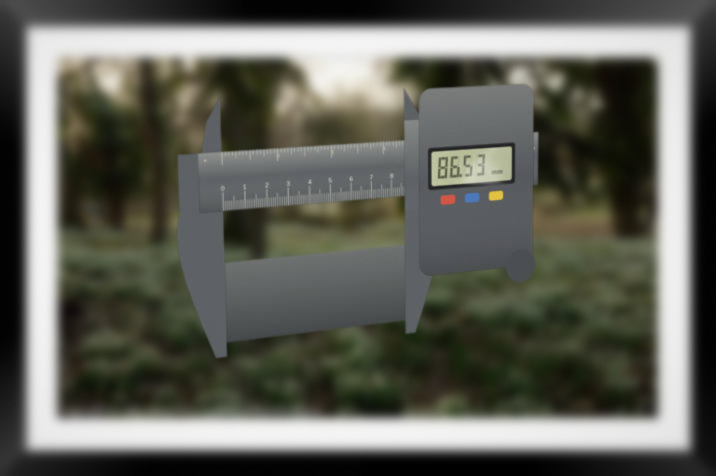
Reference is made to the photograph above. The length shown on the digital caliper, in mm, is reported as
86.53 mm
